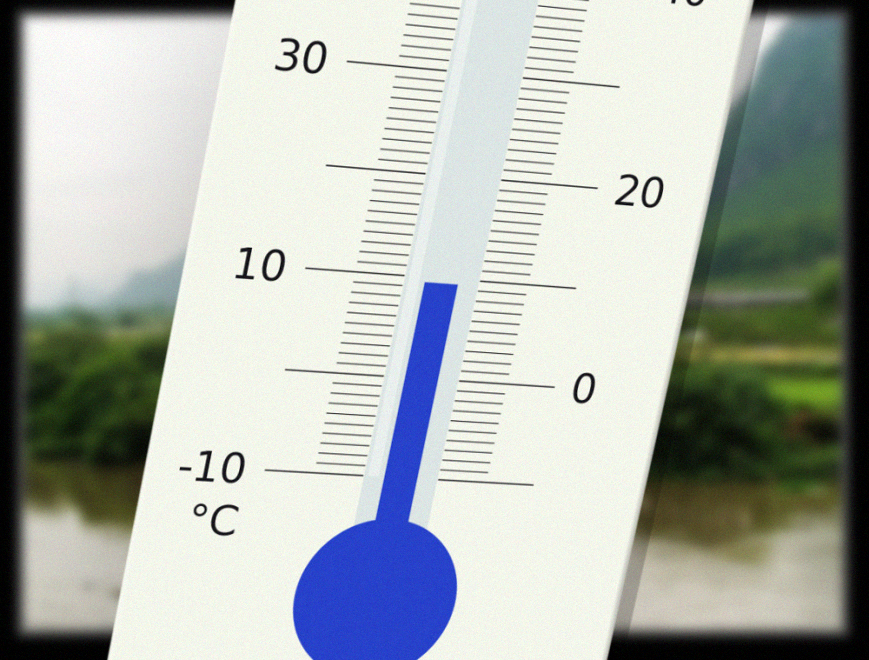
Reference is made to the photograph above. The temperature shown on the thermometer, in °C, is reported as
9.5 °C
